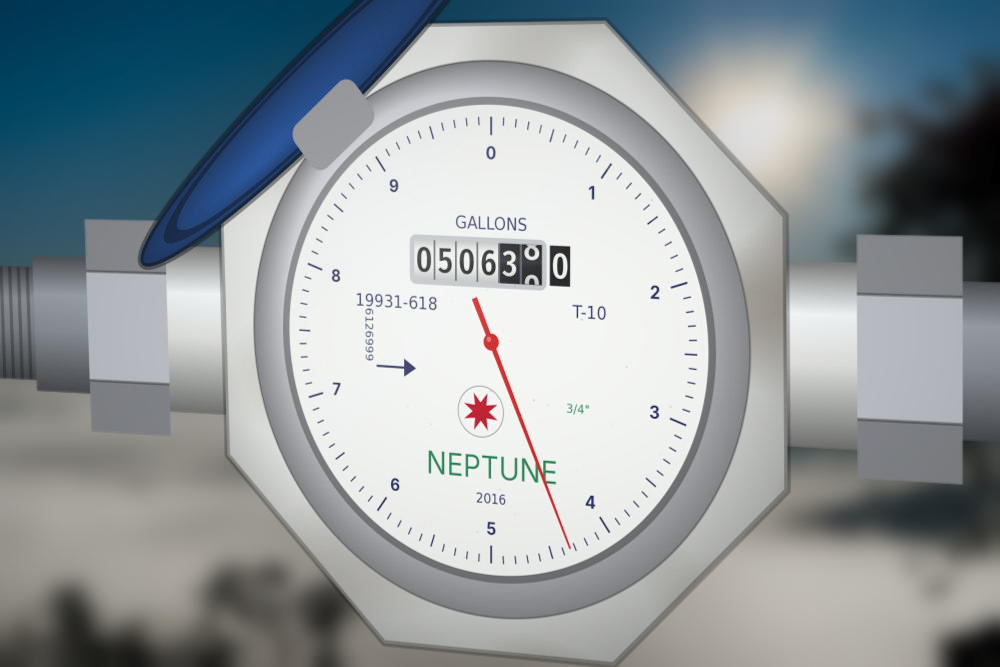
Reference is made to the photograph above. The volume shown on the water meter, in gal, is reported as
506384.3 gal
